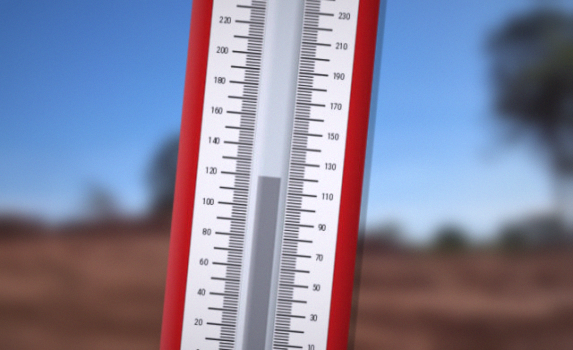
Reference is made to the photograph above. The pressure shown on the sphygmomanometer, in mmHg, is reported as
120 mmHg
